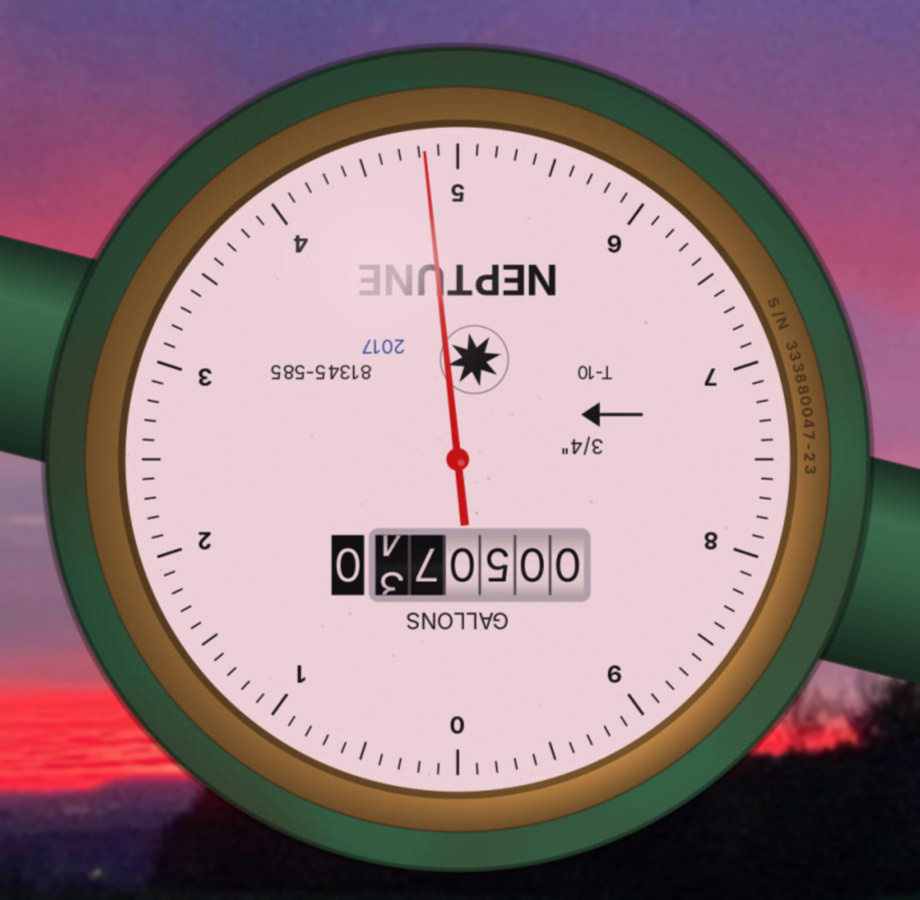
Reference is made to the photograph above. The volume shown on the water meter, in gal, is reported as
50734.8 gal
